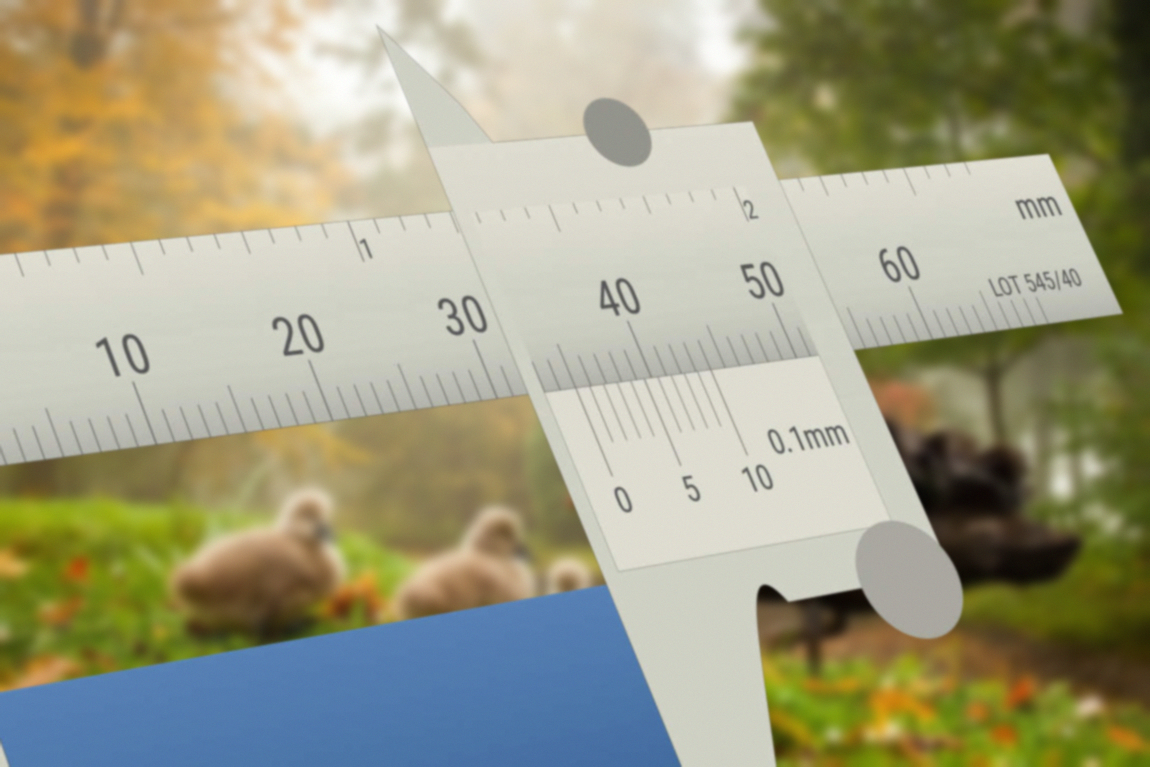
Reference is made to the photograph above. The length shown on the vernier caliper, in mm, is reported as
35.0 mm
